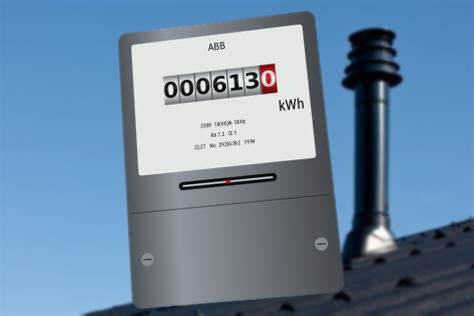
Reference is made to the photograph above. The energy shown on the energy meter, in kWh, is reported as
613.0 kWh
